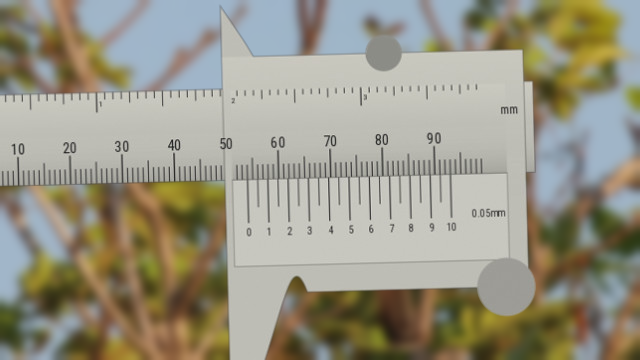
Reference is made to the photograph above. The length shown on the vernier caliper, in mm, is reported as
54.0 mm
